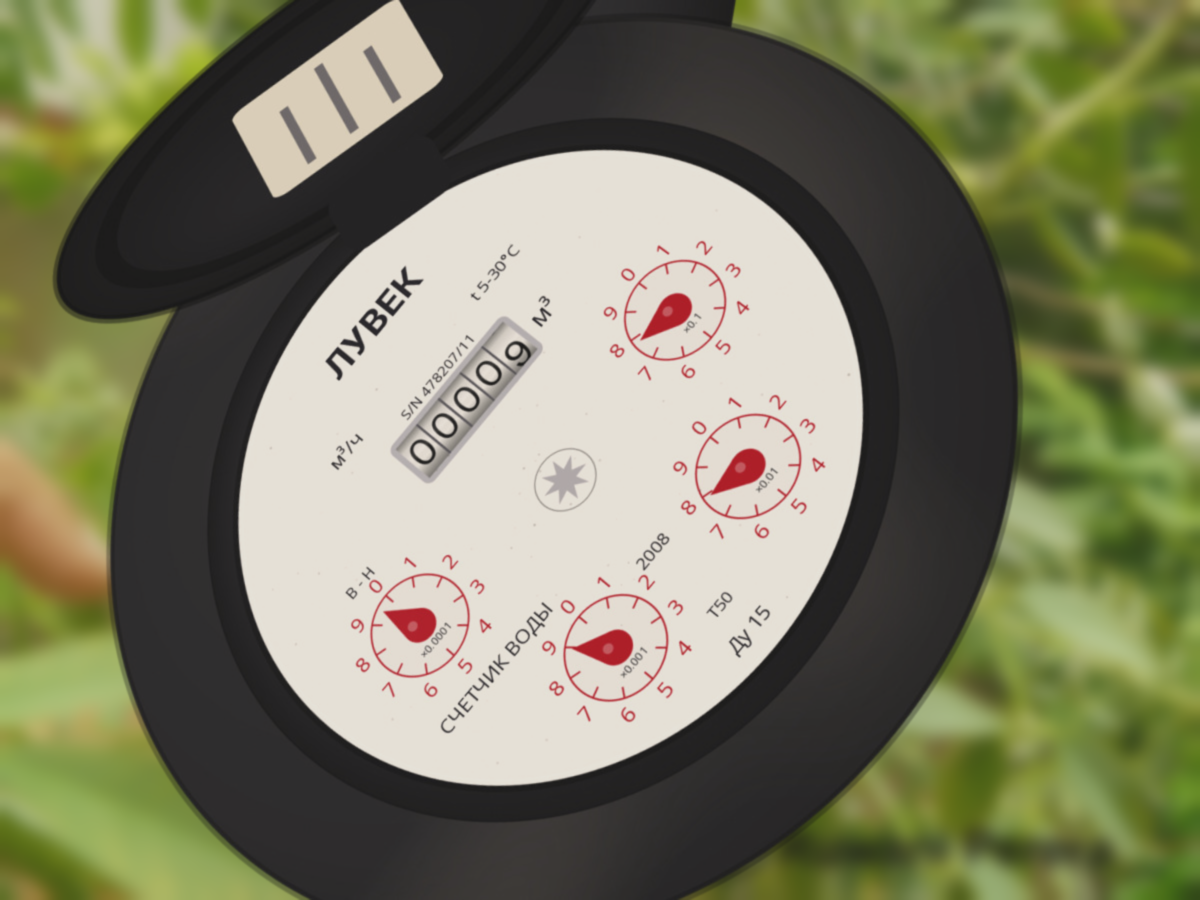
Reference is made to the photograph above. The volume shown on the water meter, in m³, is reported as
8.7789 m³
